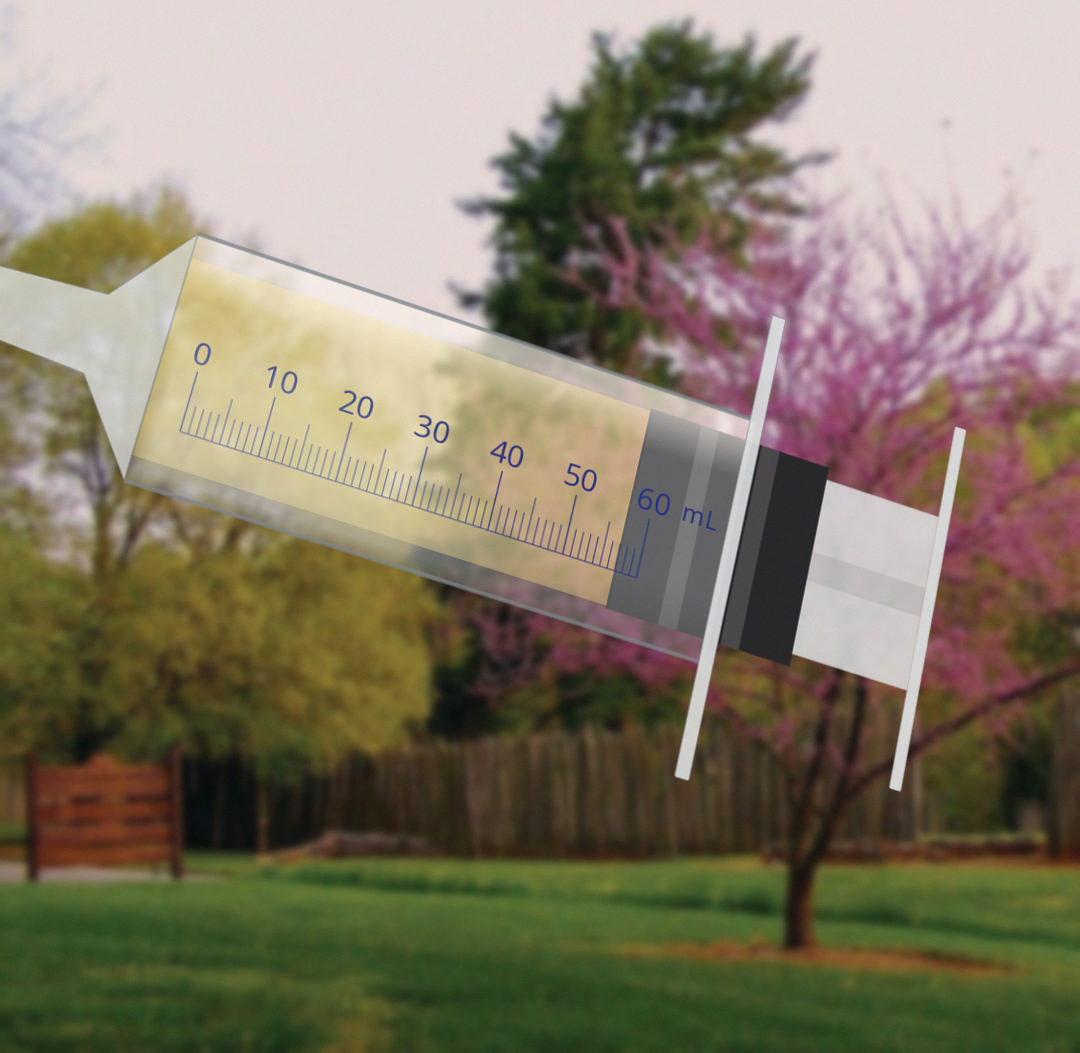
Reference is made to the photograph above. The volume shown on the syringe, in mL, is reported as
57 mL
